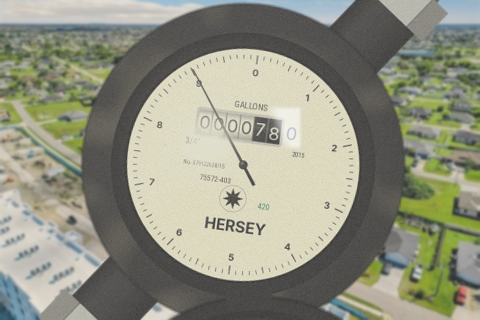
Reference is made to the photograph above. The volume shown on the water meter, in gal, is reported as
779.0 gal
